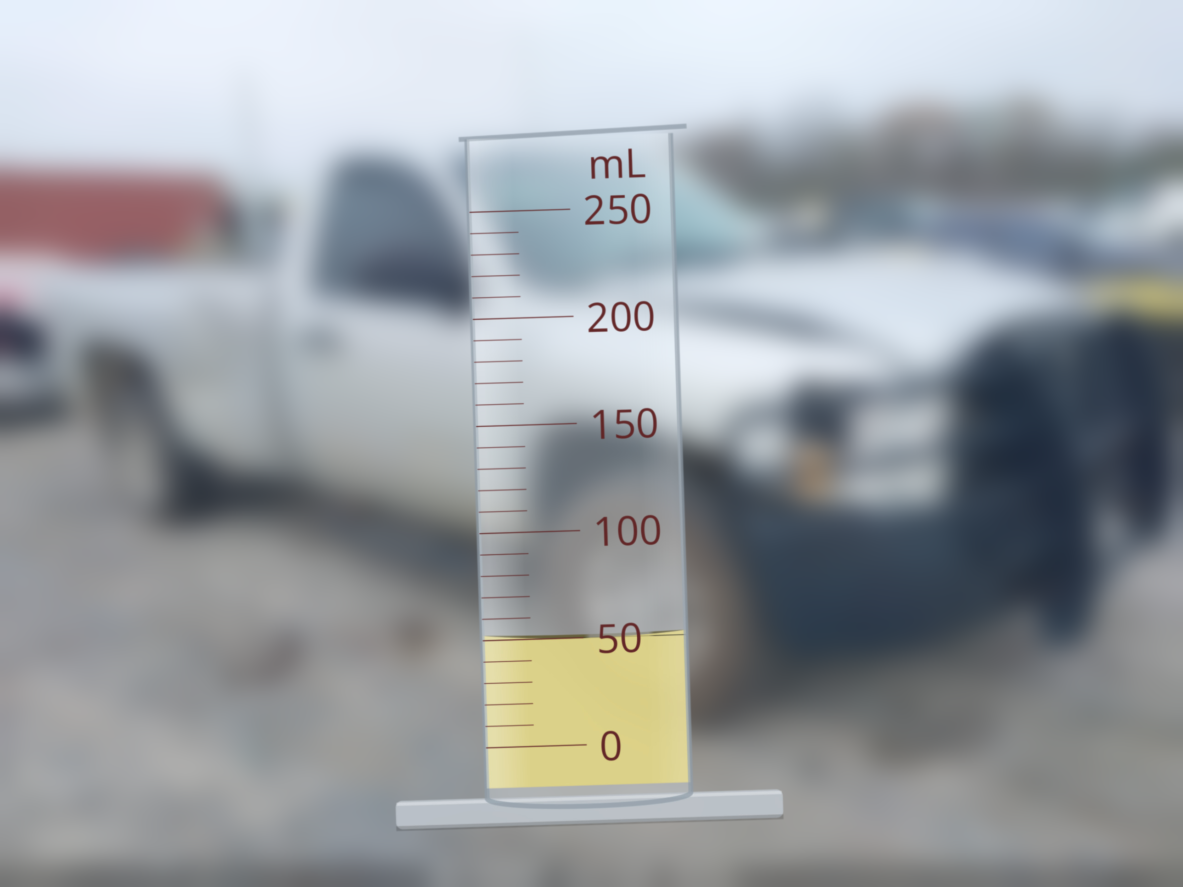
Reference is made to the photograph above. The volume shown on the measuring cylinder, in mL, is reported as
50 mL
